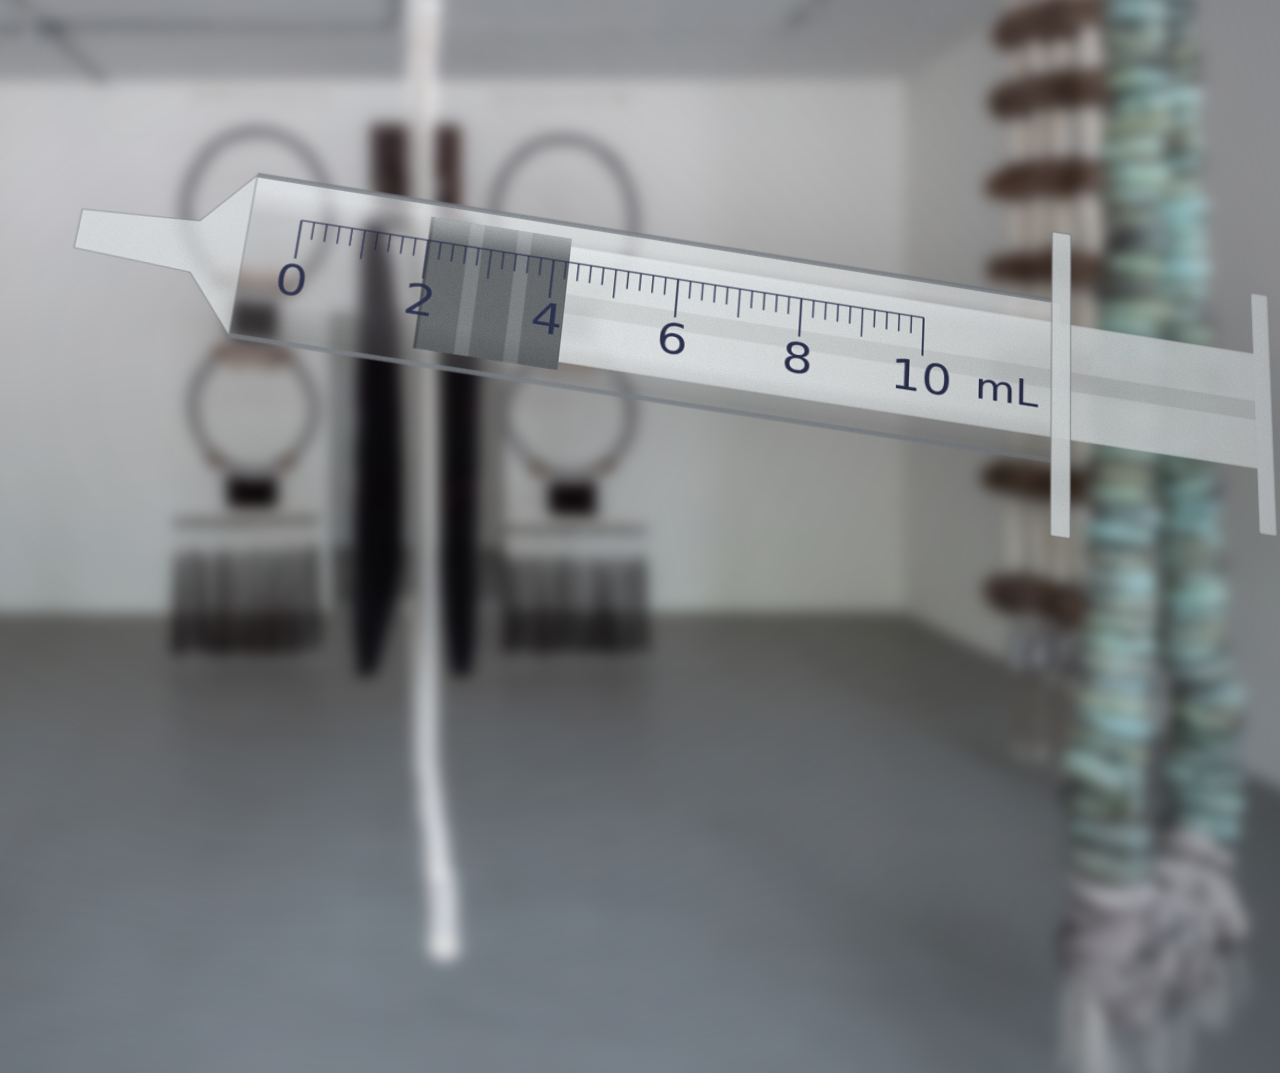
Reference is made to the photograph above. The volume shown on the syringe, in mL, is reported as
2 mL
